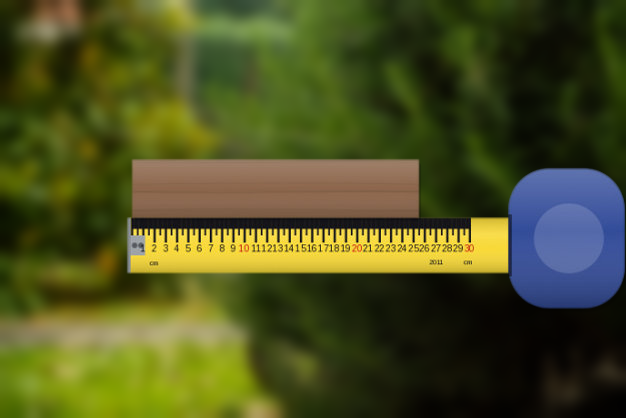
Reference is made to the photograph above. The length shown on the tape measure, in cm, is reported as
25.5 cm
